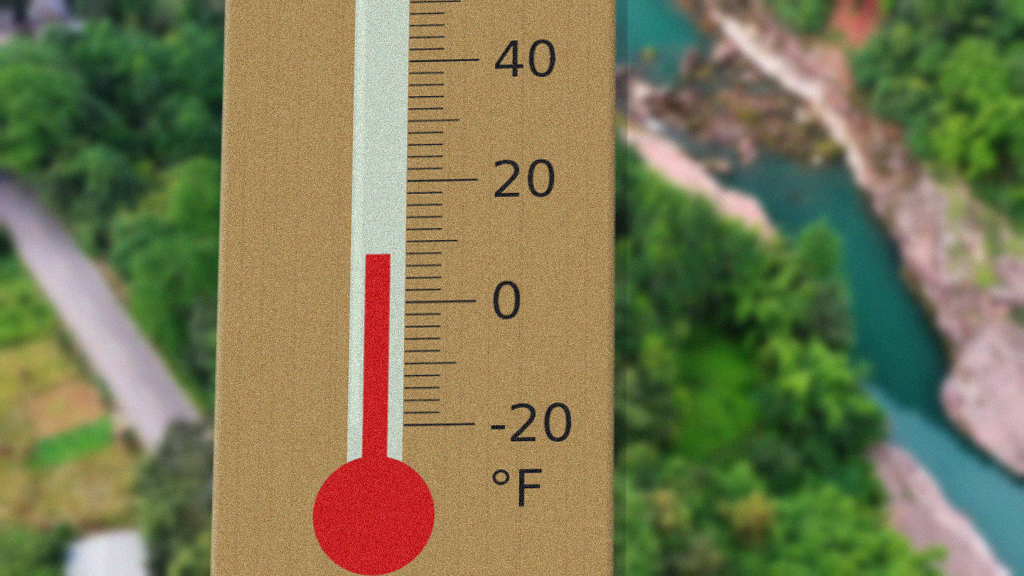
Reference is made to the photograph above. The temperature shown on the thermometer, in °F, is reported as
8 °F
